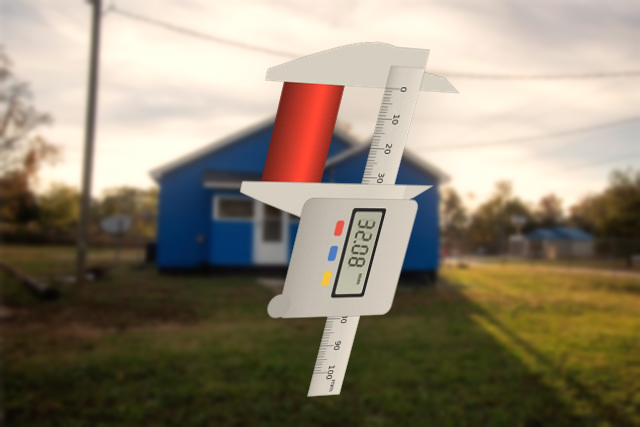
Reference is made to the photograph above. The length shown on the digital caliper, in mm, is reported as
32.08 mm
